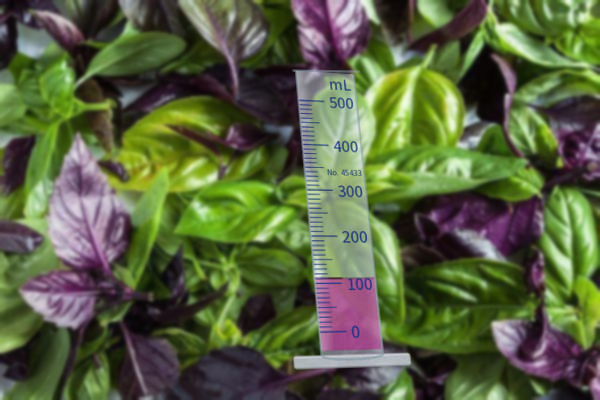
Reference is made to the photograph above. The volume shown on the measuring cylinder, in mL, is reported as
110 mL
